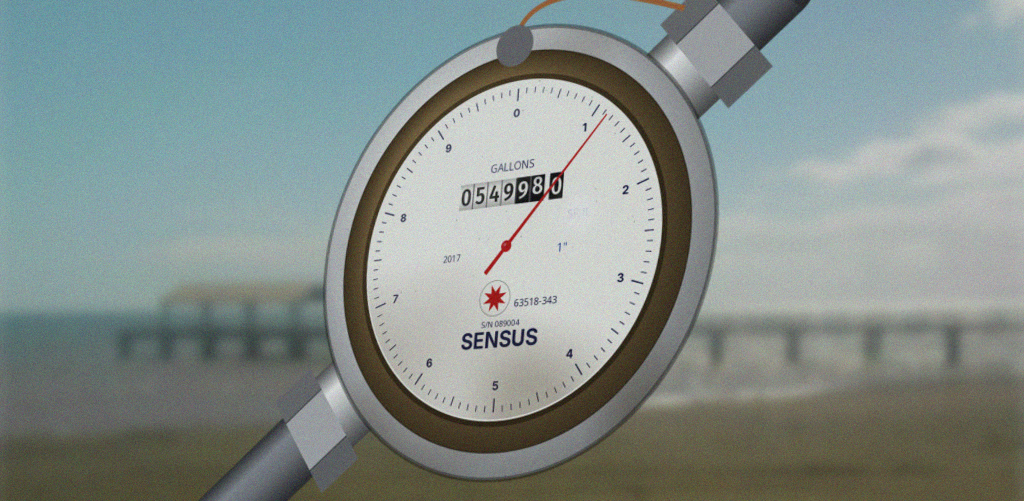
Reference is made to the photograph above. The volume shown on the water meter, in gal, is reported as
549981.1 gal
